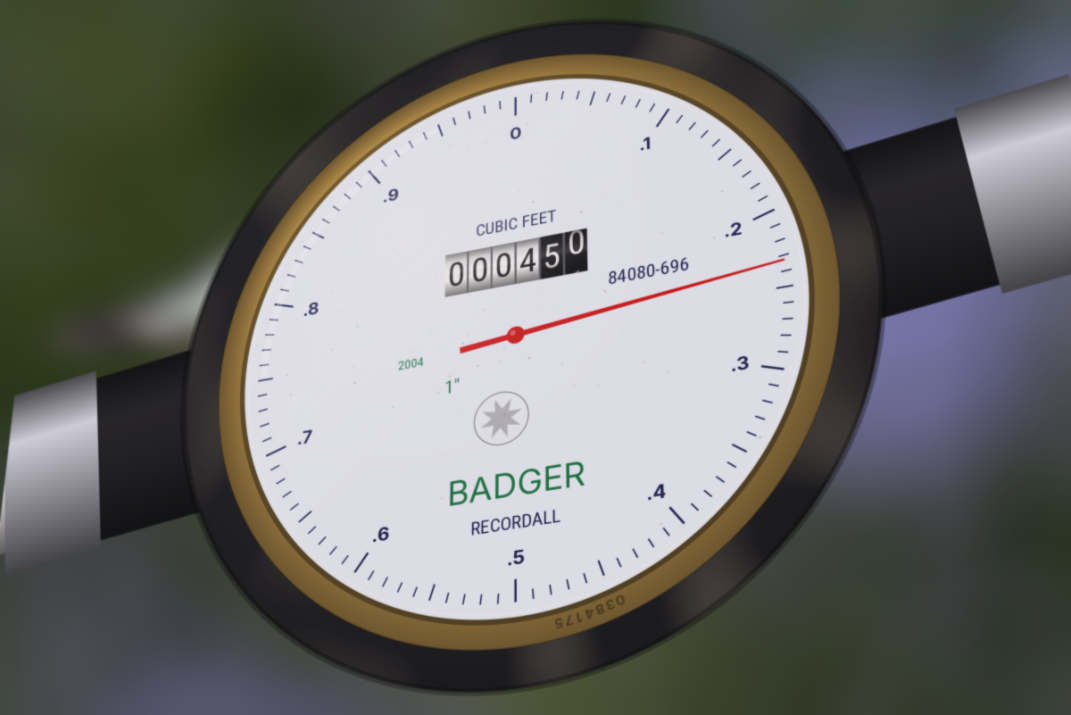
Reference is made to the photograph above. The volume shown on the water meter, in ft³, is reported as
450.23 ft³
